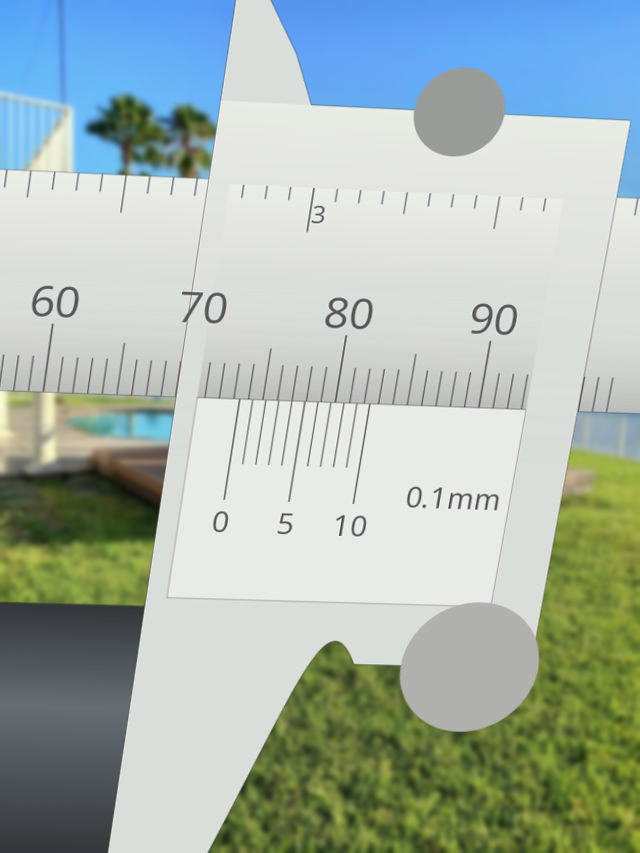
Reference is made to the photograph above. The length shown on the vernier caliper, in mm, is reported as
73.4 mm
